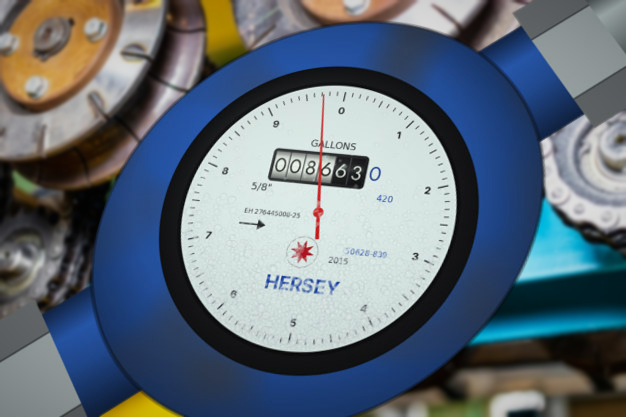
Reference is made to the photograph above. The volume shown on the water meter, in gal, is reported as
86629.7 gal
